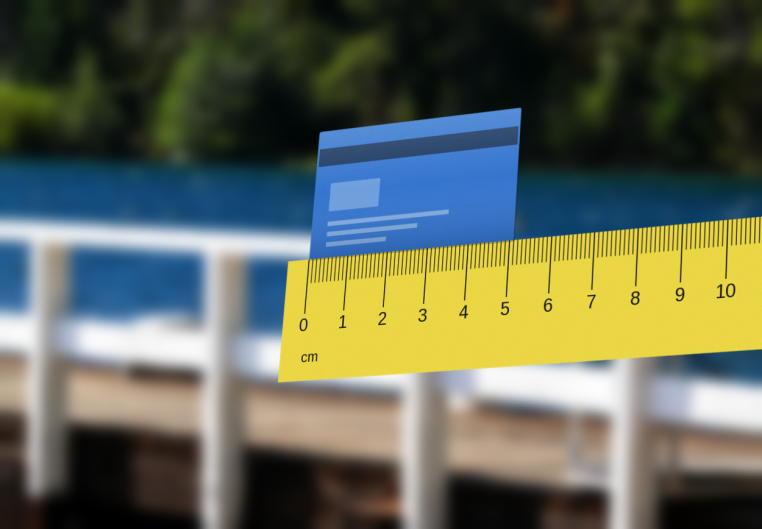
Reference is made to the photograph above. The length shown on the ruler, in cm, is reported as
5.1 cm
